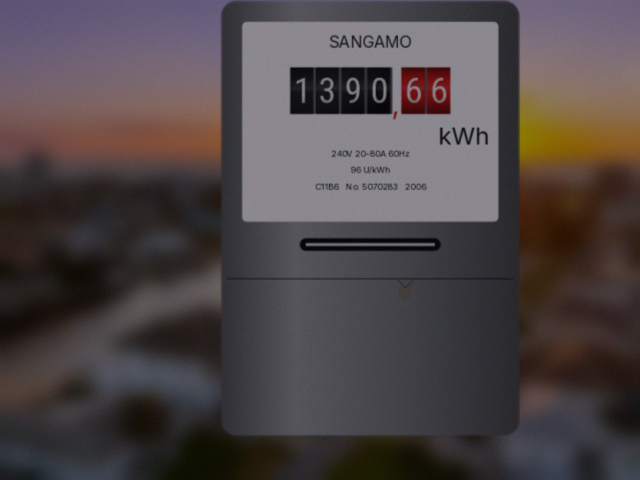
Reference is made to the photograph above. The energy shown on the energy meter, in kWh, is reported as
1390.66 kWh
